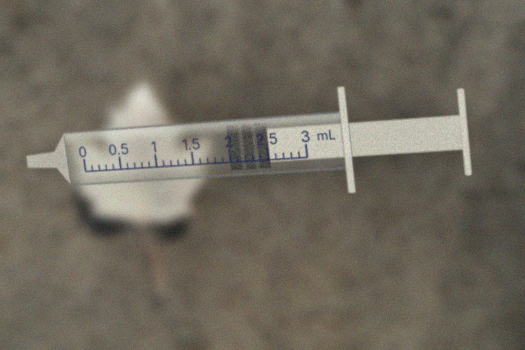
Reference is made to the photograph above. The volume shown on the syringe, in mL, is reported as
2 mL
